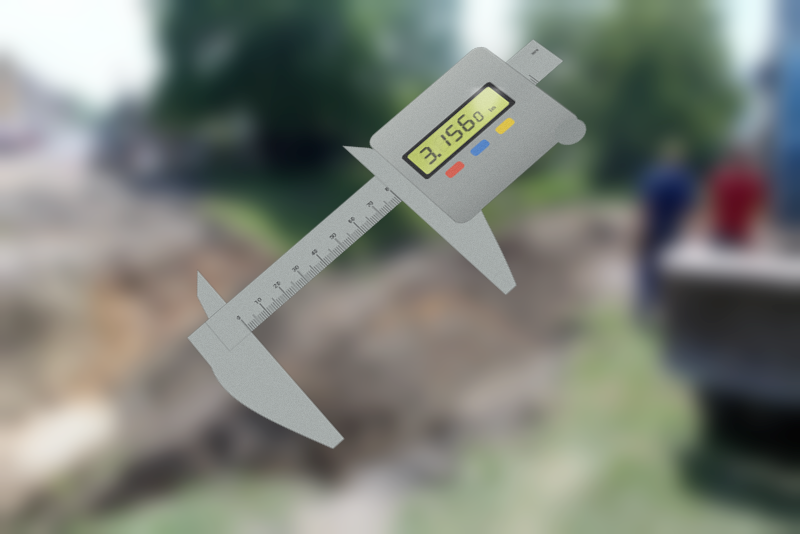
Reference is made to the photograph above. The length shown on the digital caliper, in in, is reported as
3.1560 in
